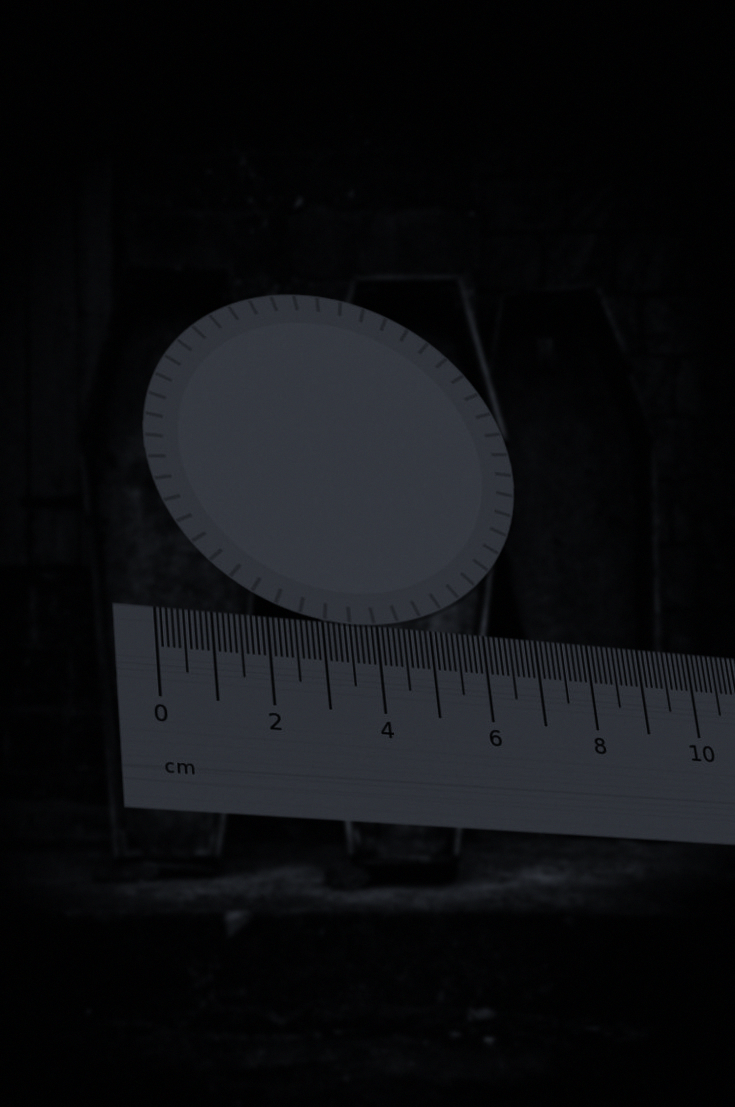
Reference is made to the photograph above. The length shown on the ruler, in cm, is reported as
7 cm
